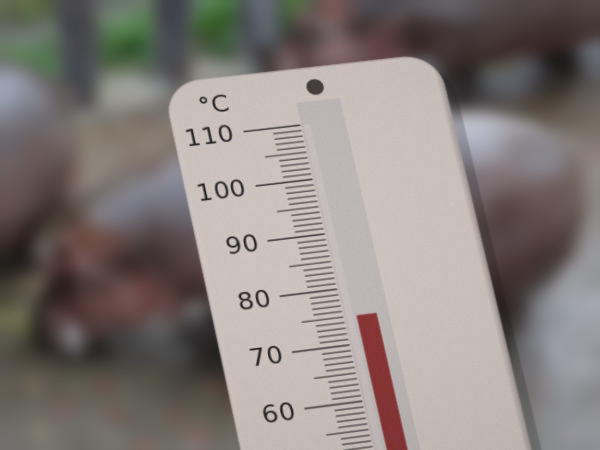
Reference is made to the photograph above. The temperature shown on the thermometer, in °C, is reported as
75 °C
